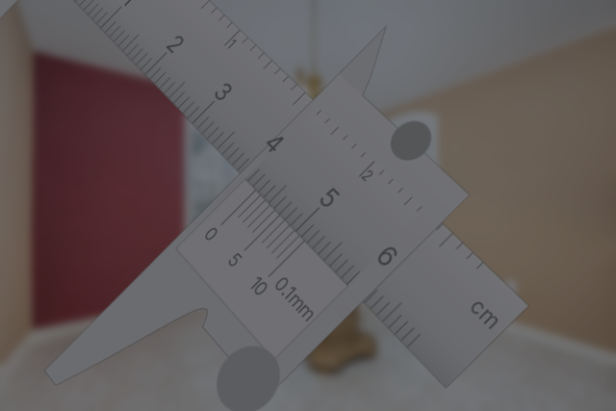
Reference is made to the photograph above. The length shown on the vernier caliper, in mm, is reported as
42.6 mm
